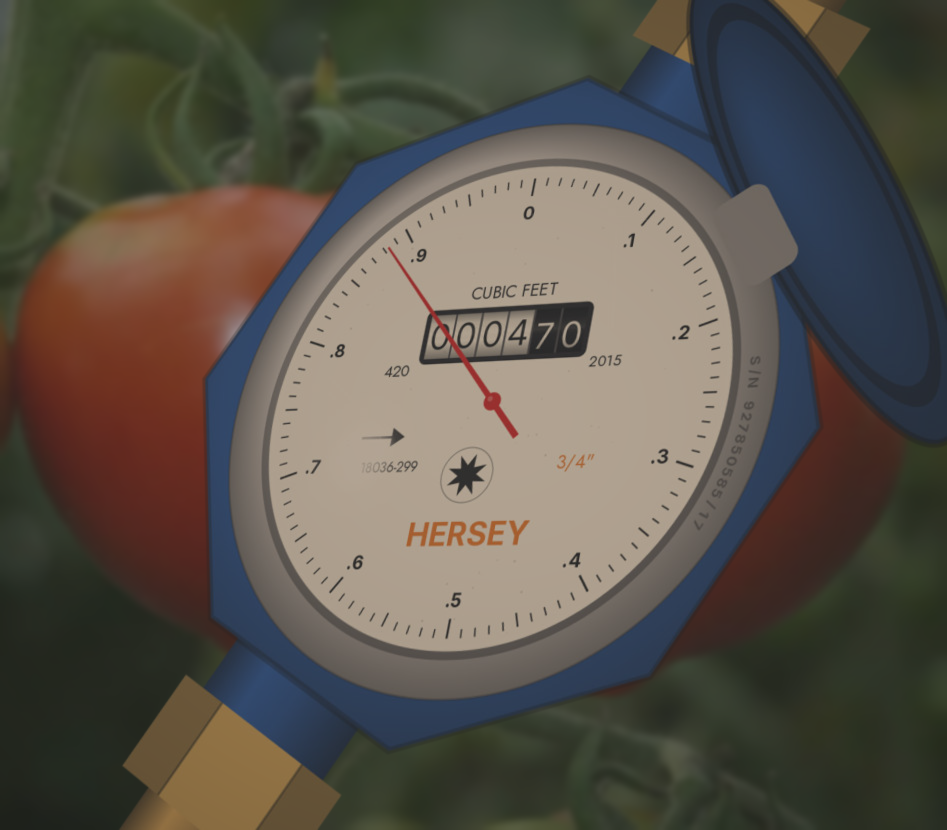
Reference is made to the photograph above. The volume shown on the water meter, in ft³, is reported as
469.88 ft³
